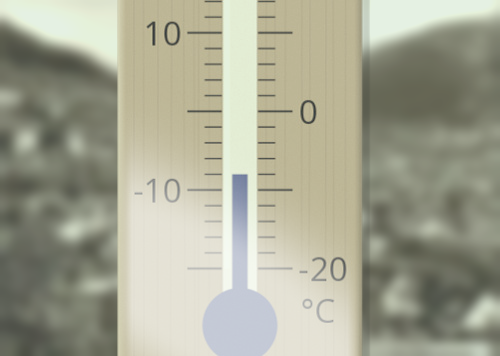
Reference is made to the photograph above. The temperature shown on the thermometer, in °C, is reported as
-8 °C
